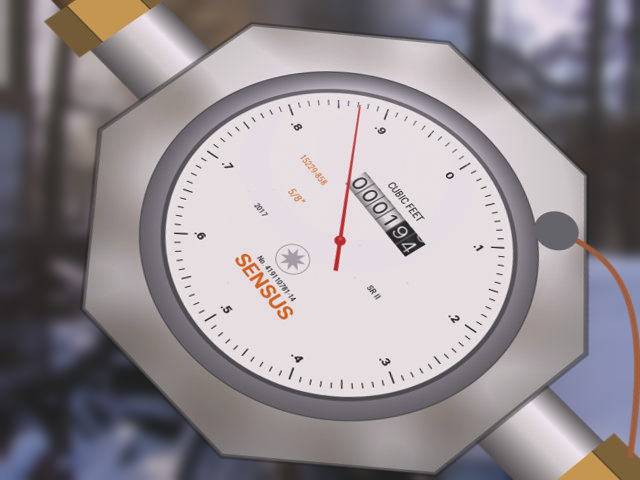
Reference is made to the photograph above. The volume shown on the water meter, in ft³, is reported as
193.87 ft³
